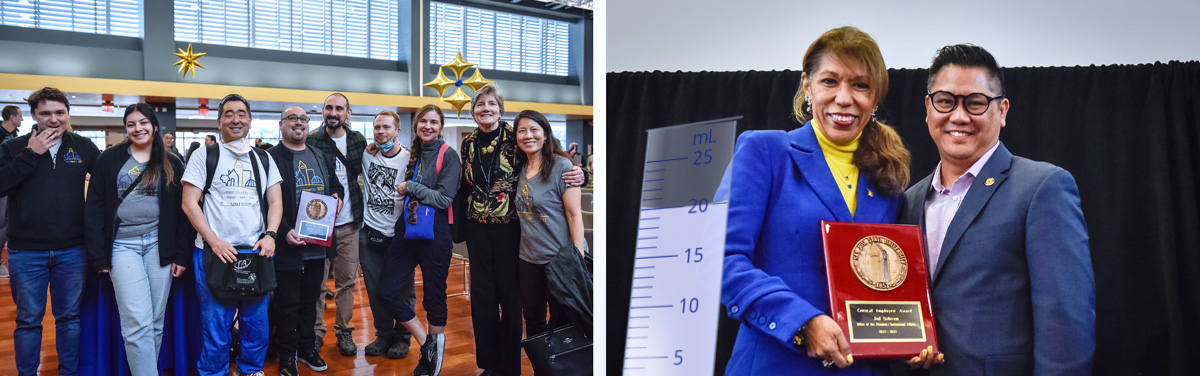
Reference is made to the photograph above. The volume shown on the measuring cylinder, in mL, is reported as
20 mL
